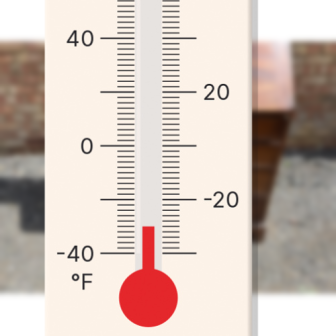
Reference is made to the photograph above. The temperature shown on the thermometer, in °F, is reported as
-30 °F
